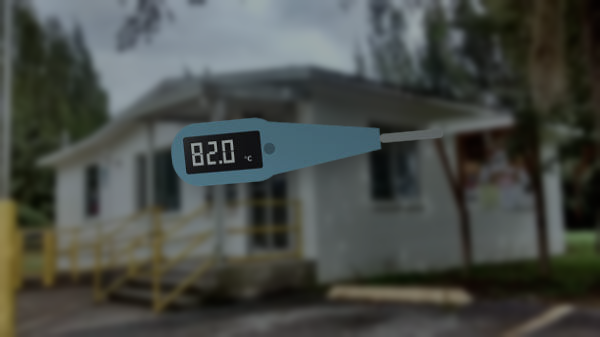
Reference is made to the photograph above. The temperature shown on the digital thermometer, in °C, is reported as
82.0 °C
